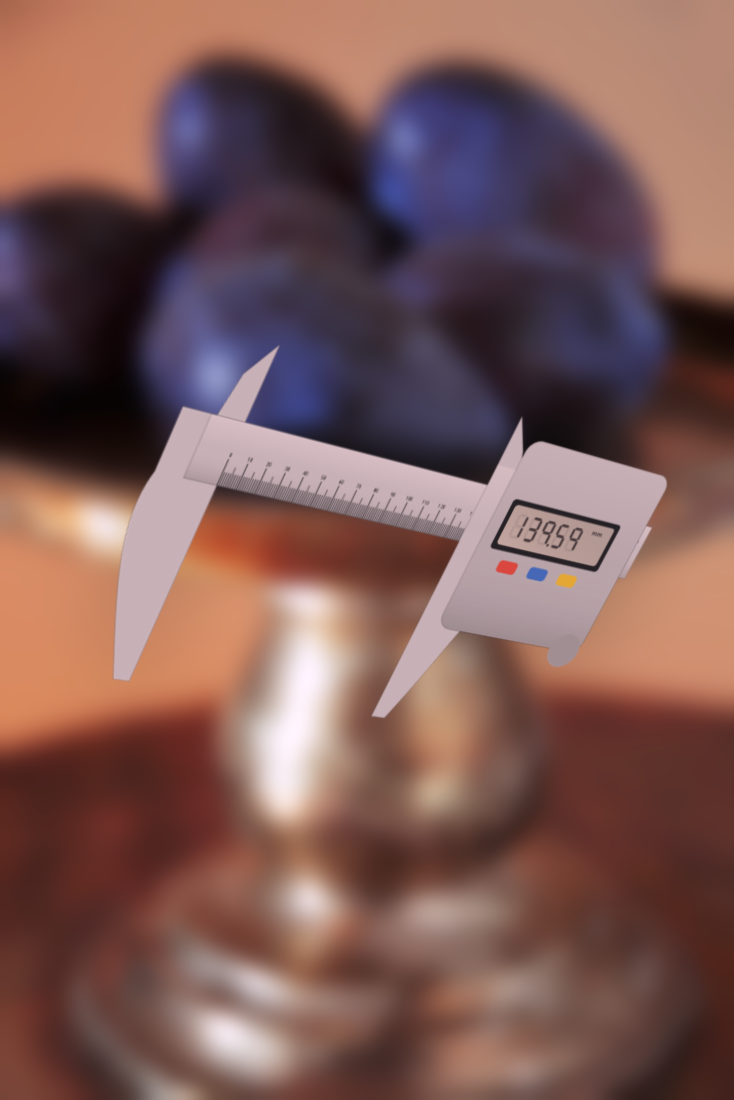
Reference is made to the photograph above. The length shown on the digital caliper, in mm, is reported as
139.59 mm
